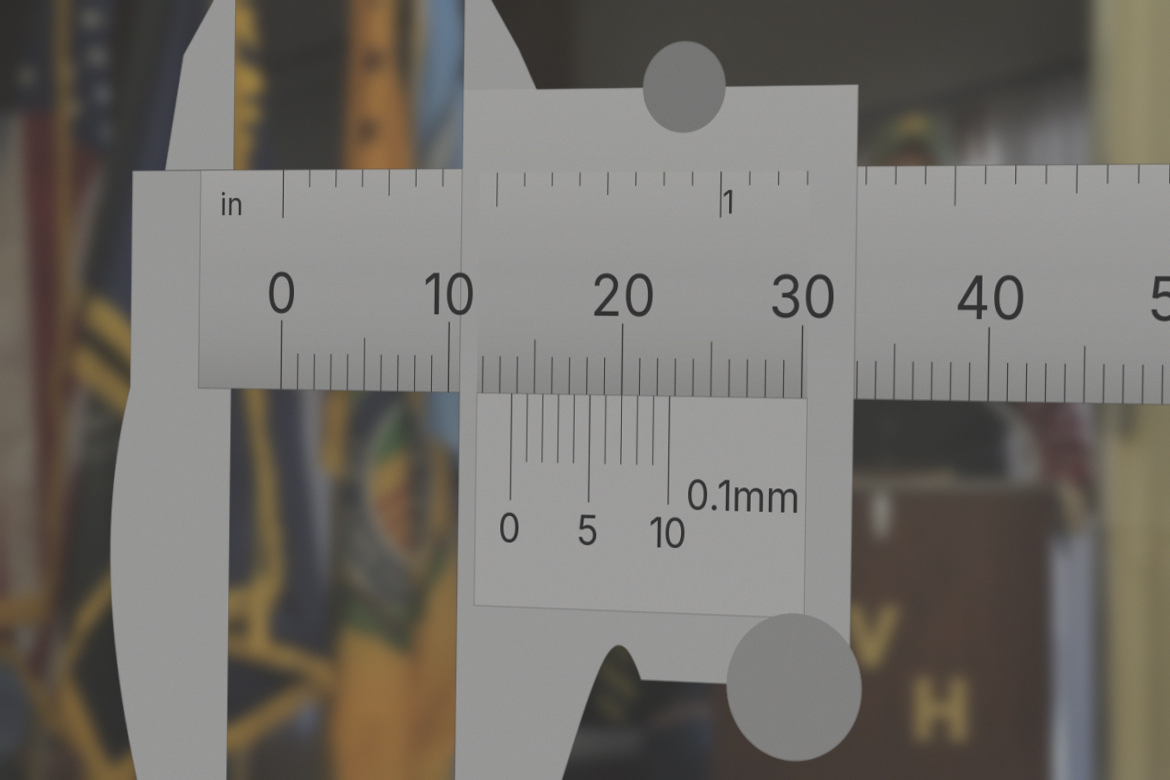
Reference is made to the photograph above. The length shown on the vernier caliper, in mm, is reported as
13.7 mm
